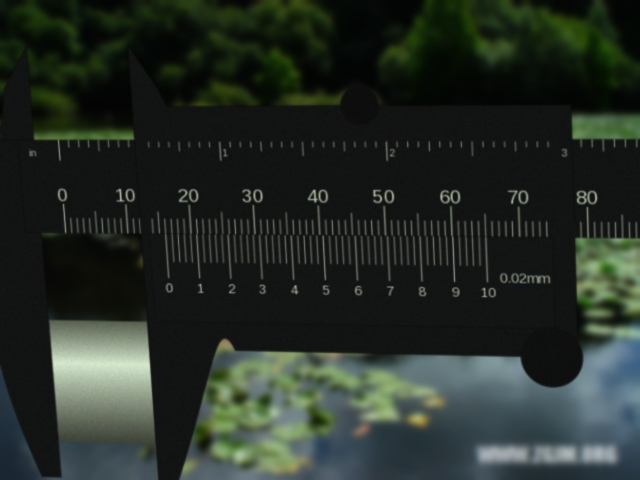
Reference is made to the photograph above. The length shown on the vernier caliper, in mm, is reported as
16.0 mm
